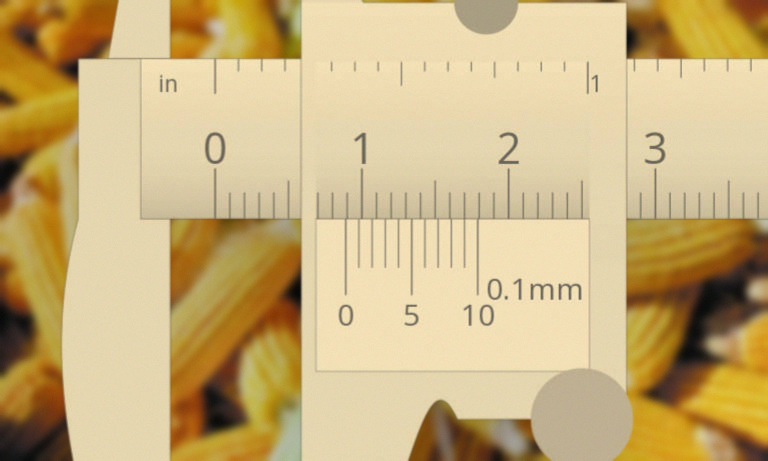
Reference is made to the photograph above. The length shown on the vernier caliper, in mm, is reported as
8.9 mm
